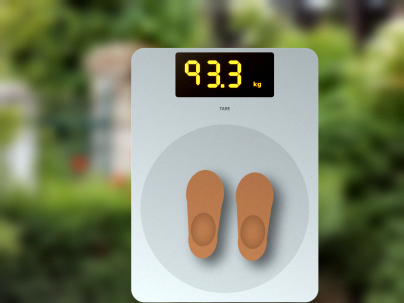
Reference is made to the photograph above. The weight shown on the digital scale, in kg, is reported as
93.3 kg
